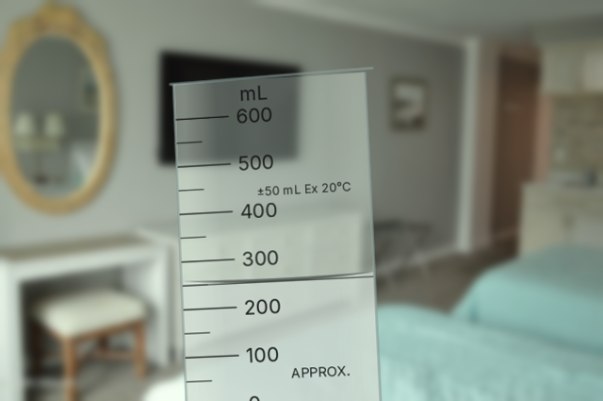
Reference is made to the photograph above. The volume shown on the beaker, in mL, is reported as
250 mL
